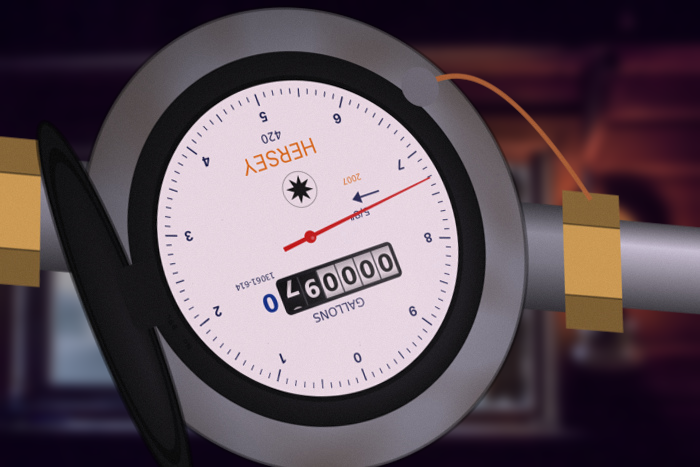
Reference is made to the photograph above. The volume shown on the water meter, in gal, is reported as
967.3 gal
